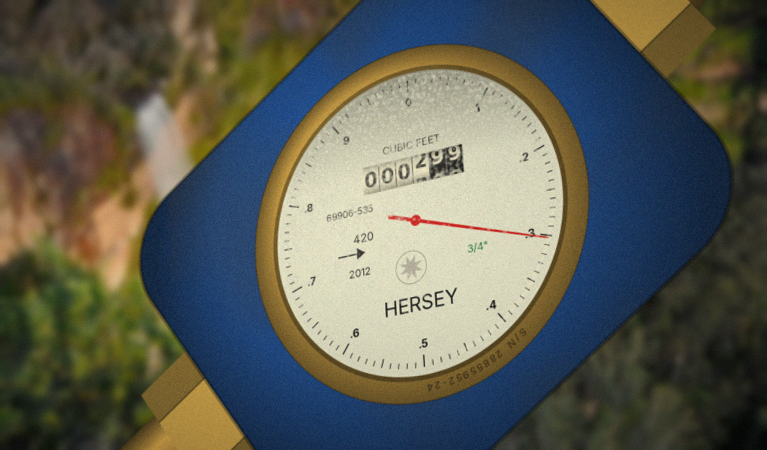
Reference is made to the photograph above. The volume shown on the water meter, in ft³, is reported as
299.30 ft³
